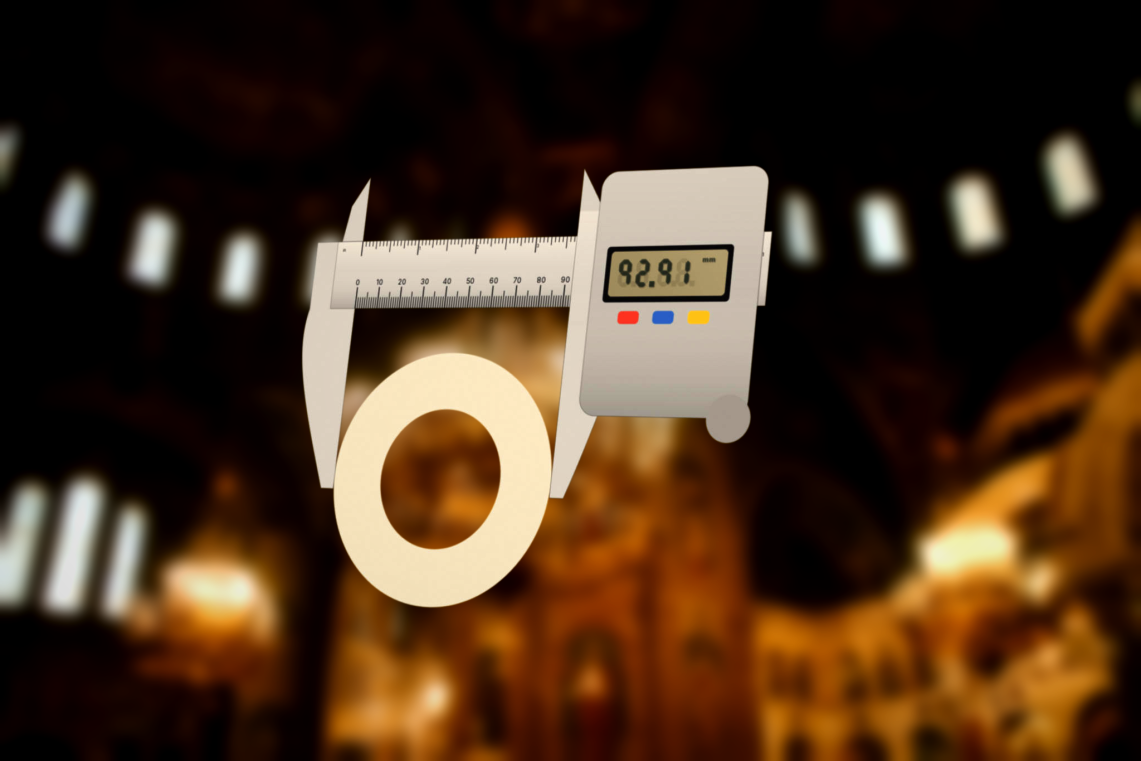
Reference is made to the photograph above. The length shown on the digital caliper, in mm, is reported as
92.91 mm
